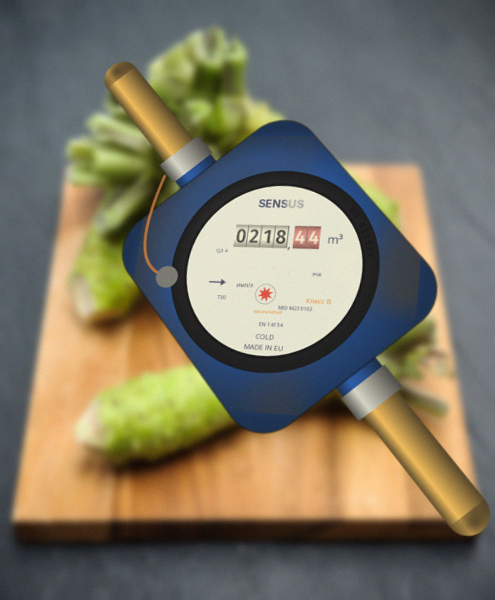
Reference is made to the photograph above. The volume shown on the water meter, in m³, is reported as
218.44 m³
